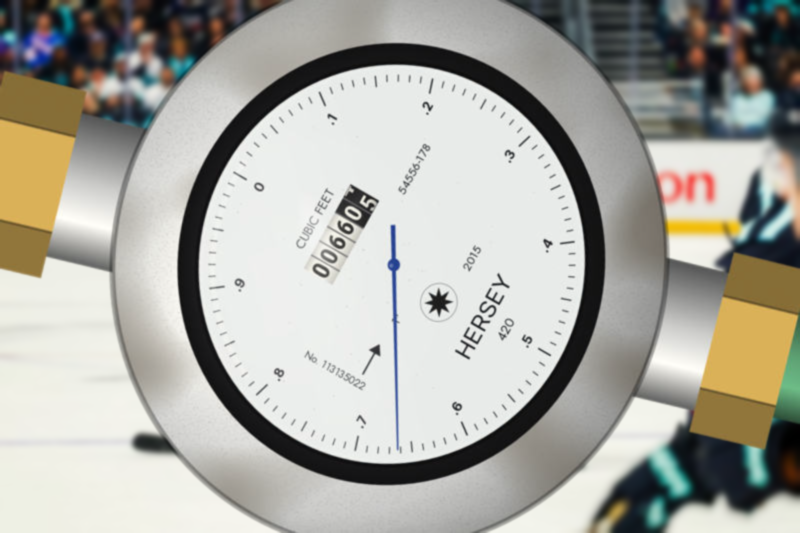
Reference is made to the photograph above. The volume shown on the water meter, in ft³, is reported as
6604.66 ft³
